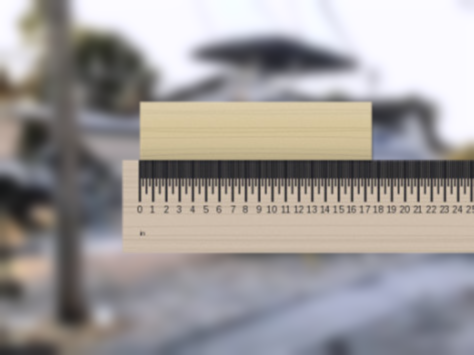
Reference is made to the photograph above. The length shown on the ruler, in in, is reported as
17.5 in
